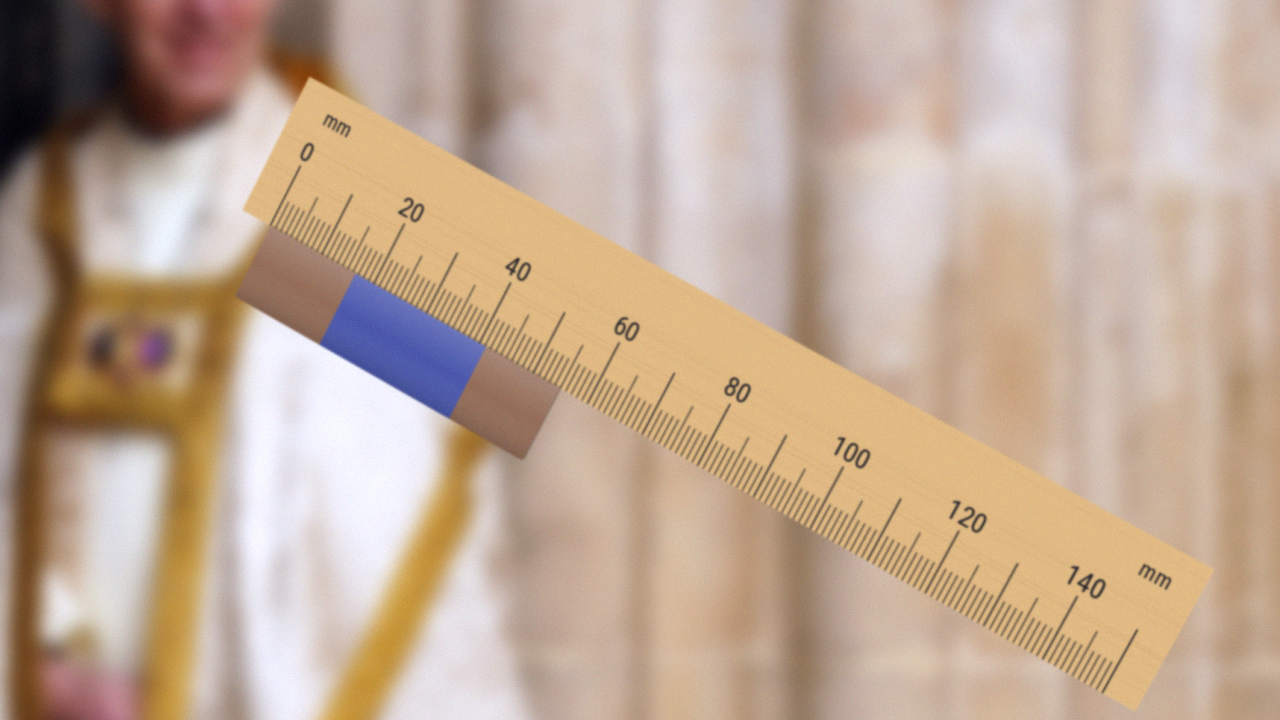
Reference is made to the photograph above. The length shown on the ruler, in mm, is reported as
55 mm
